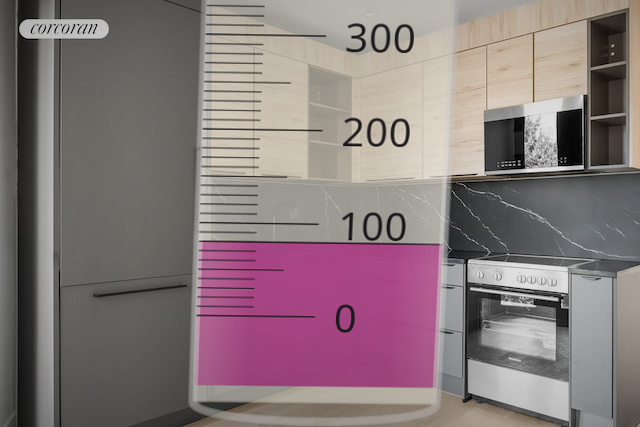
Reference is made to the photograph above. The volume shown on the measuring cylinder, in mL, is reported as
80 mL
